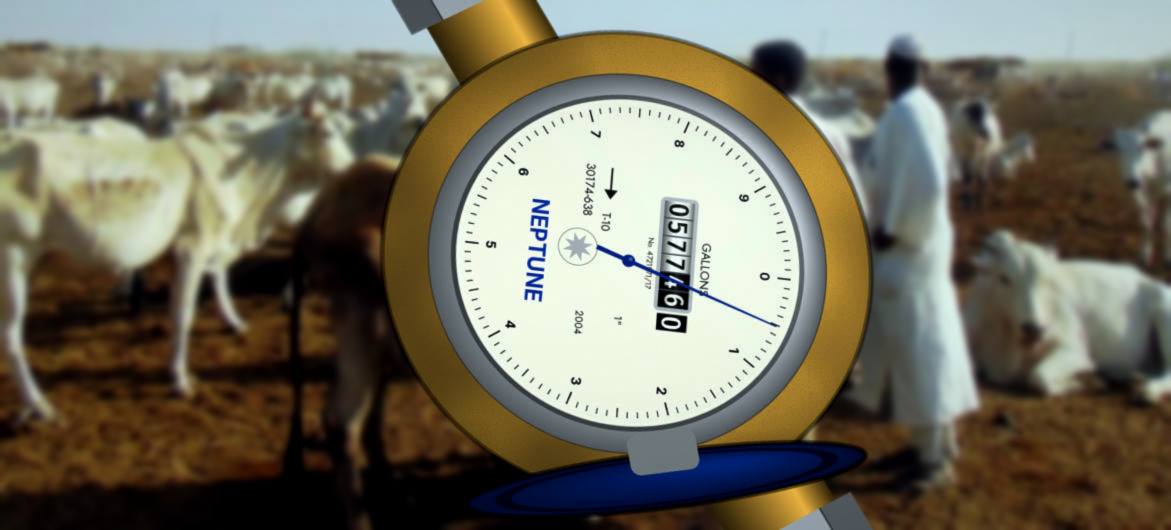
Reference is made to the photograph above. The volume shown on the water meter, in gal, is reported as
577460.5 gal
